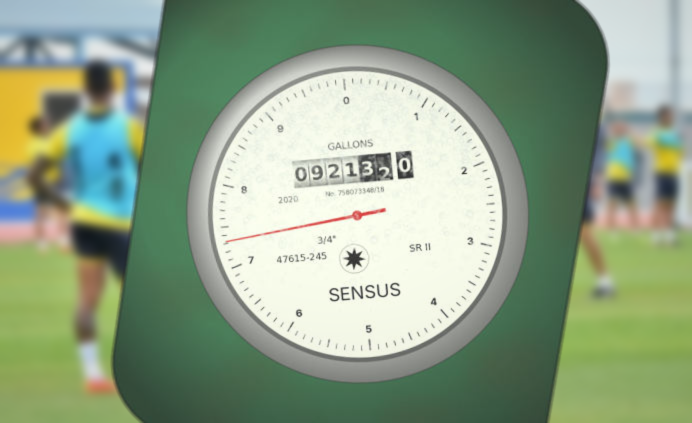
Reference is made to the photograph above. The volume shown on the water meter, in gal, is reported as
921317.3 gal
